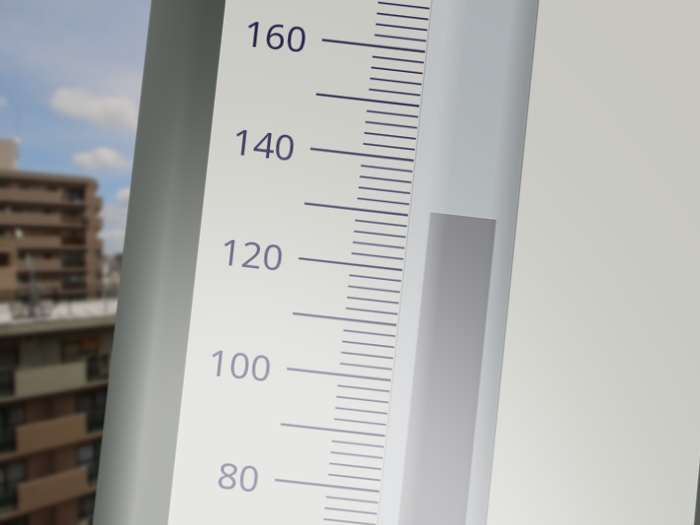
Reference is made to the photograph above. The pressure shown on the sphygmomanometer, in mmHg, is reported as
131 mmHg
